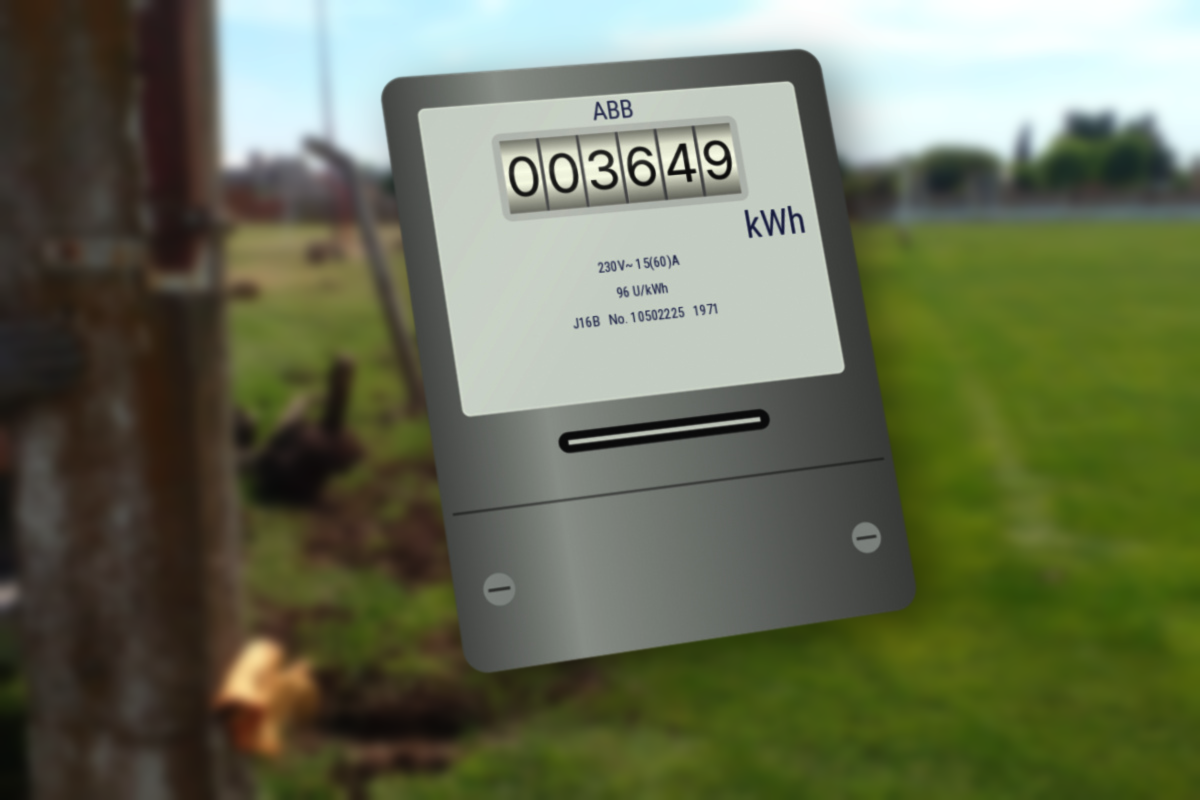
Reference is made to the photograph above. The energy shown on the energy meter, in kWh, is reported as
3649 kWh
